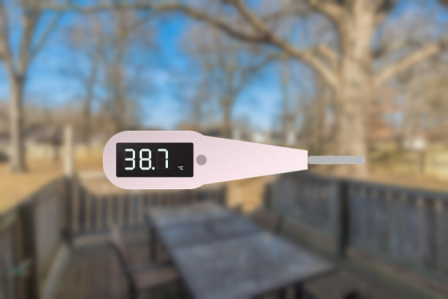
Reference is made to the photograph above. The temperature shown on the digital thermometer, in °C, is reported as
38.7 °C
